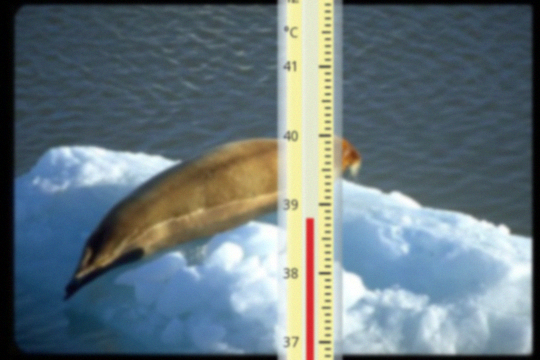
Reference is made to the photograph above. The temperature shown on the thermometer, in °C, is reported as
38.8 °C
